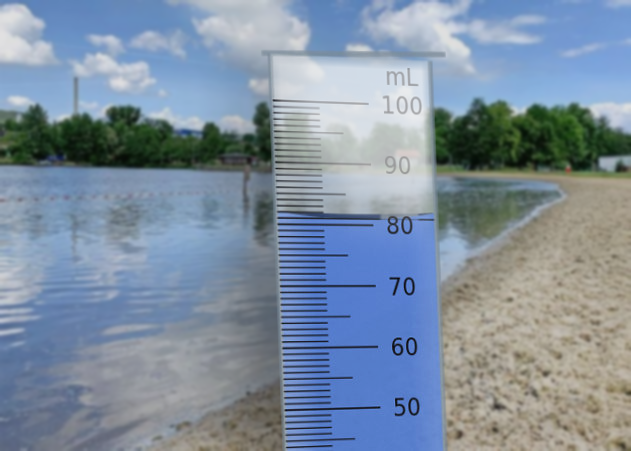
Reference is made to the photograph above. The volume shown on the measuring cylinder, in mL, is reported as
81 mL
